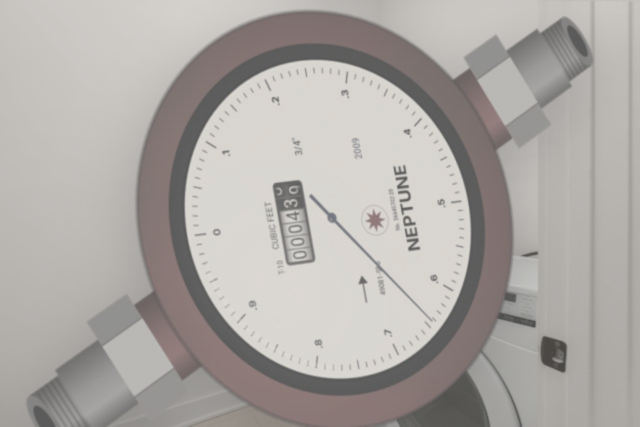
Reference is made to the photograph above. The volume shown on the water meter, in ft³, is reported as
438.64 ft³
